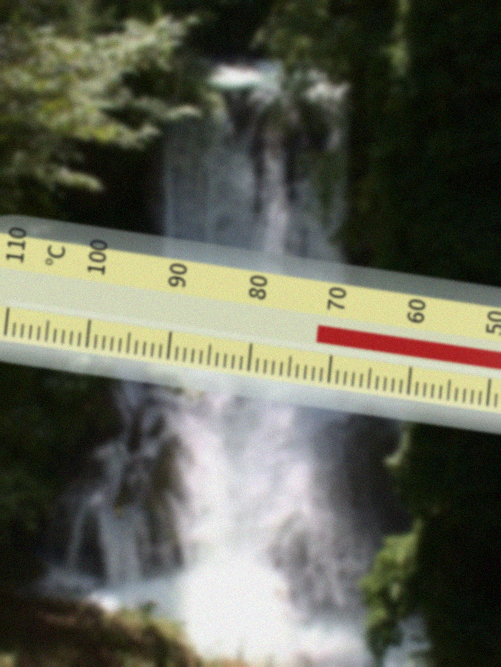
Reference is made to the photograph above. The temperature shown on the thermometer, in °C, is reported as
72 °C
